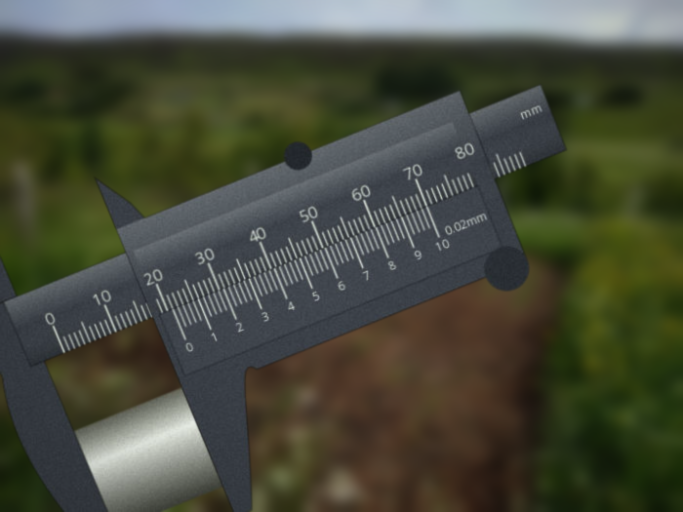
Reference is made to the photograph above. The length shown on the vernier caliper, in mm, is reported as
21.0 mm
